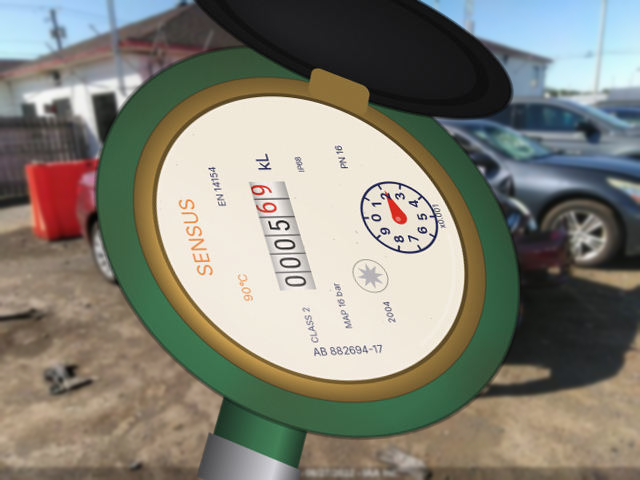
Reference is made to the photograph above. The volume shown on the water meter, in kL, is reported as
5.692 kL
